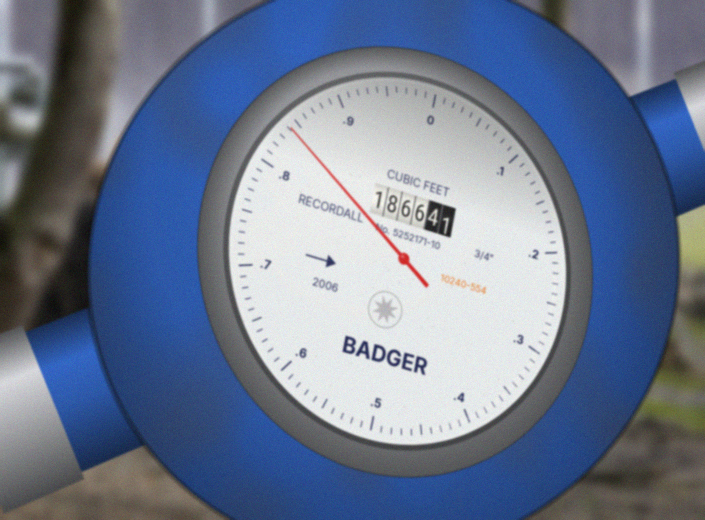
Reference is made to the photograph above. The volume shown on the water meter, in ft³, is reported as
186640.84 ft³
